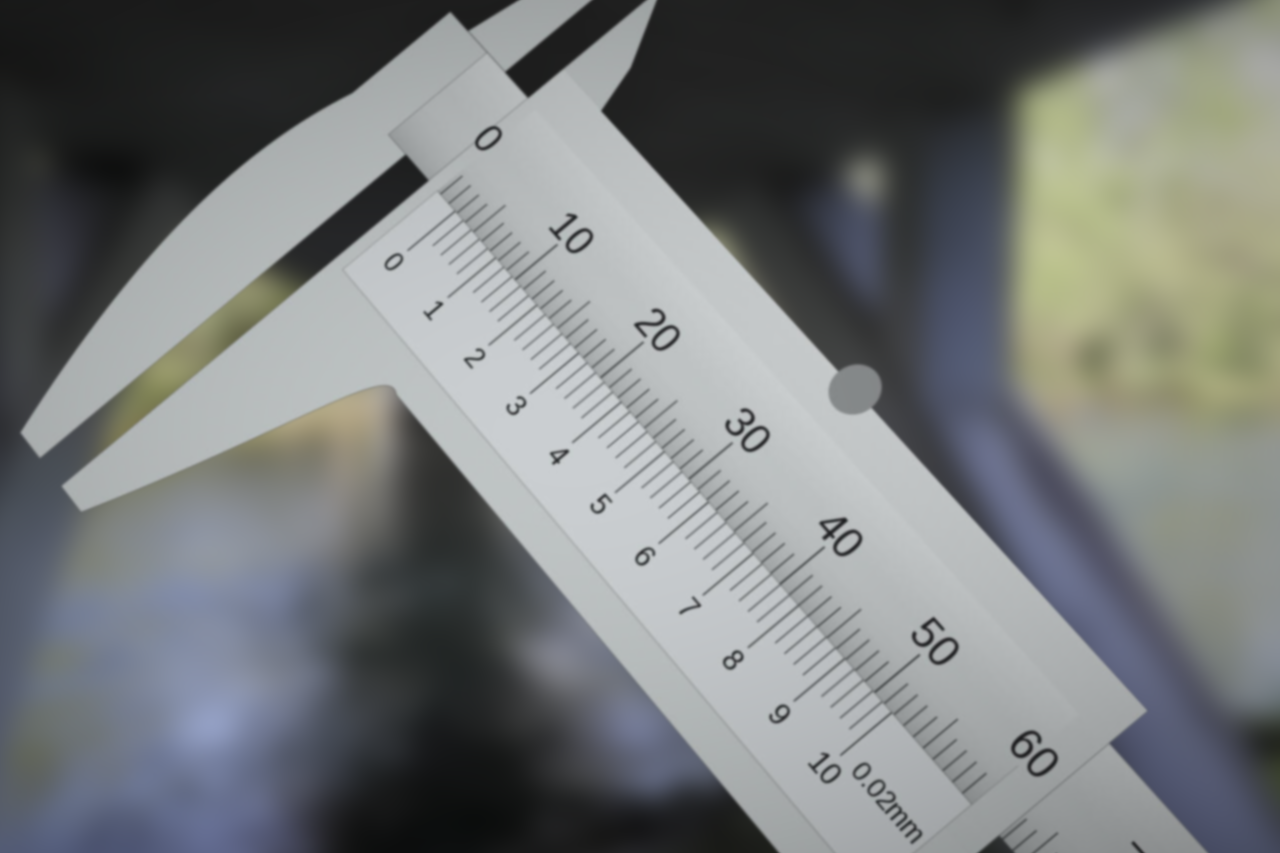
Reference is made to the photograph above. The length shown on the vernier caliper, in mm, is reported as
2.8 mm
